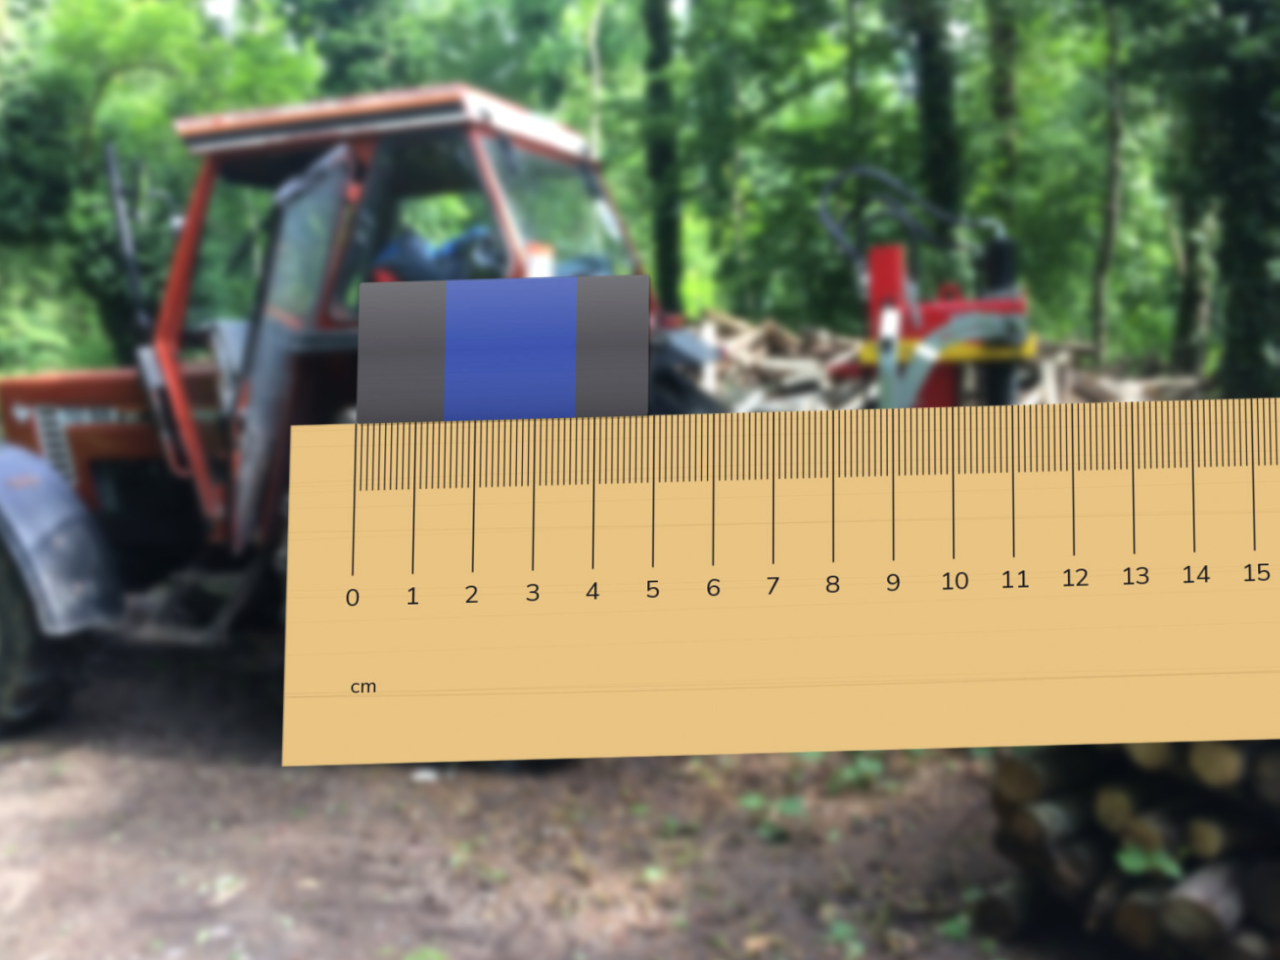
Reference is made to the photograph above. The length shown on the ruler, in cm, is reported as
4.9 cm
